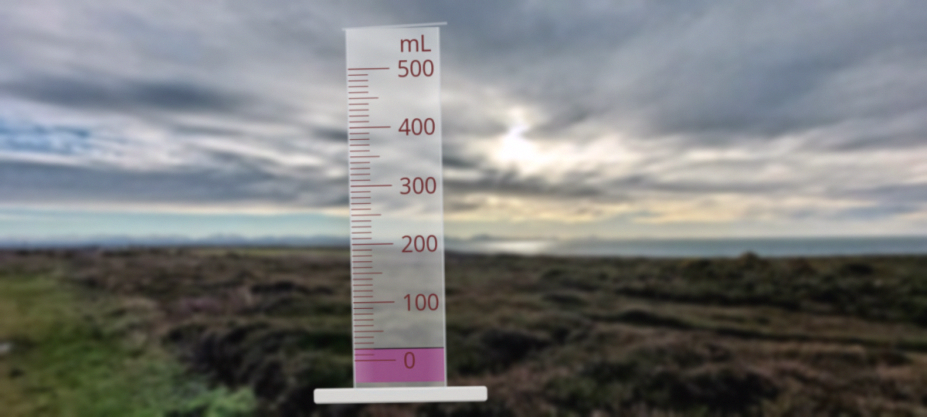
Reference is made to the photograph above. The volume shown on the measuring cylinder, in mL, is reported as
20 mL
